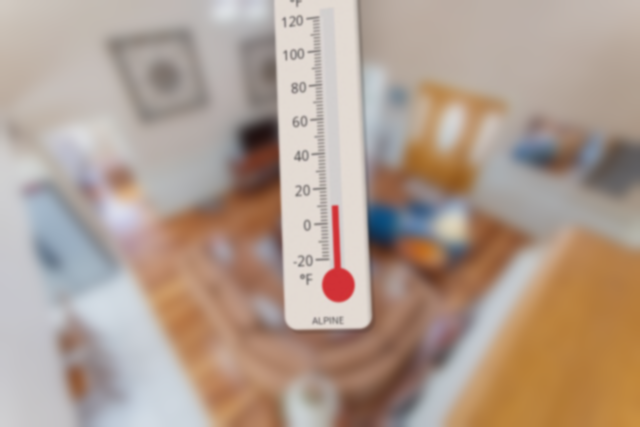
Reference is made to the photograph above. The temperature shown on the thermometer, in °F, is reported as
10 °F
